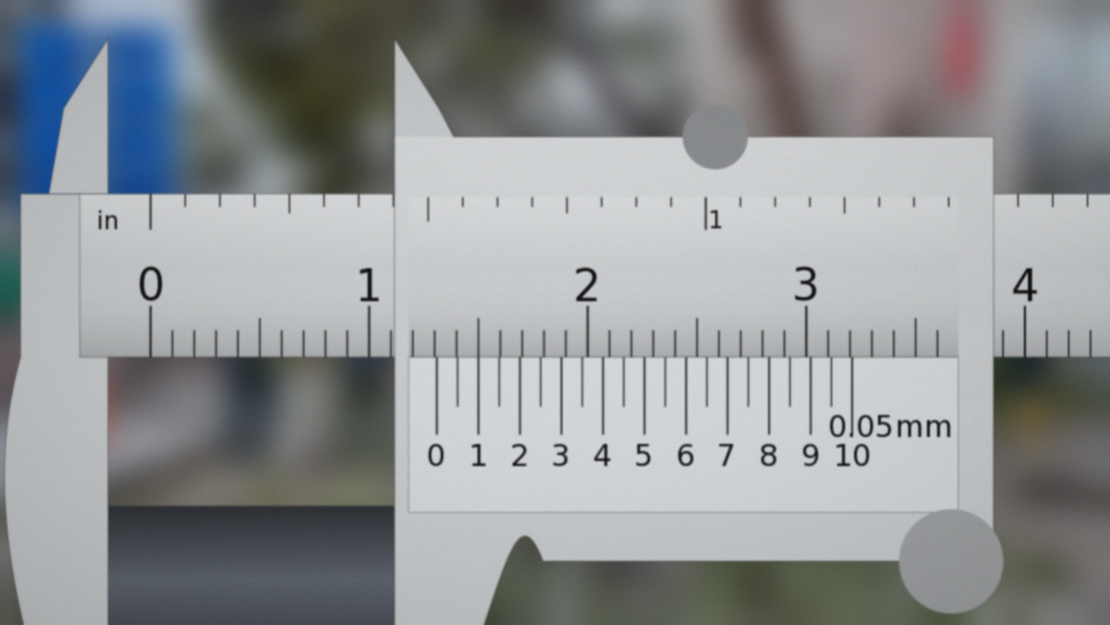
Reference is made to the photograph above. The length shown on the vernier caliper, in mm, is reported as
13.1 mm
